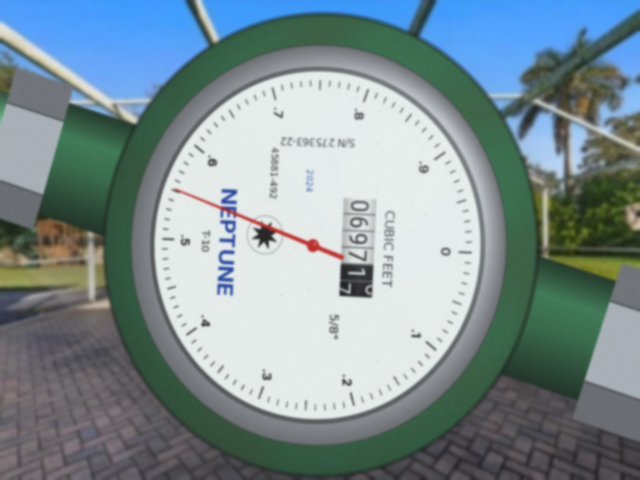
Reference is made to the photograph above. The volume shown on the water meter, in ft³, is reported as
69716.55 ft³
